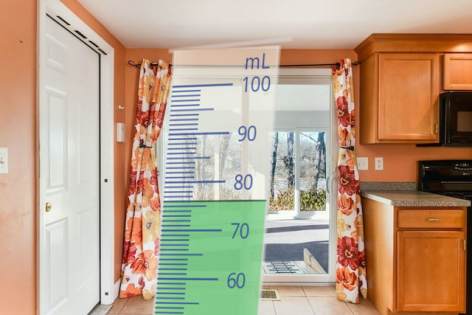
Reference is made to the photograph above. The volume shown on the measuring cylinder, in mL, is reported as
76 mL
